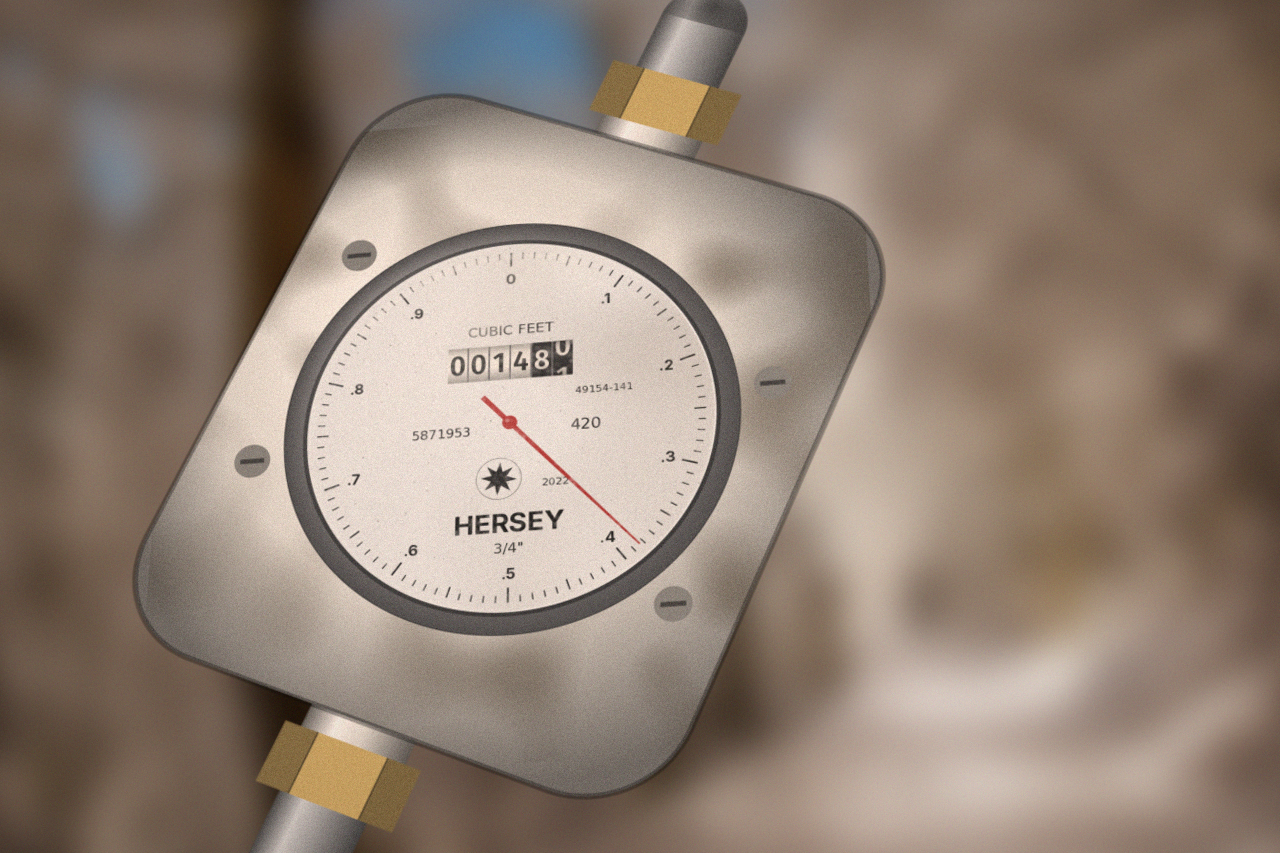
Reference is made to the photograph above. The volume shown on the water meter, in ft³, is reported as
1480.38 ft³
